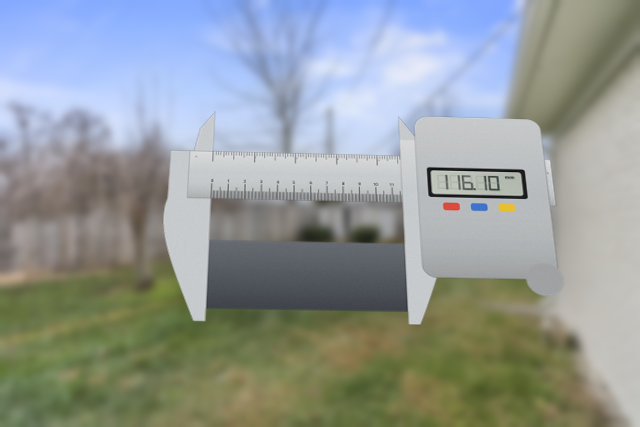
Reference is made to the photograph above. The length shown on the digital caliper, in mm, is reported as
116.10 mm
